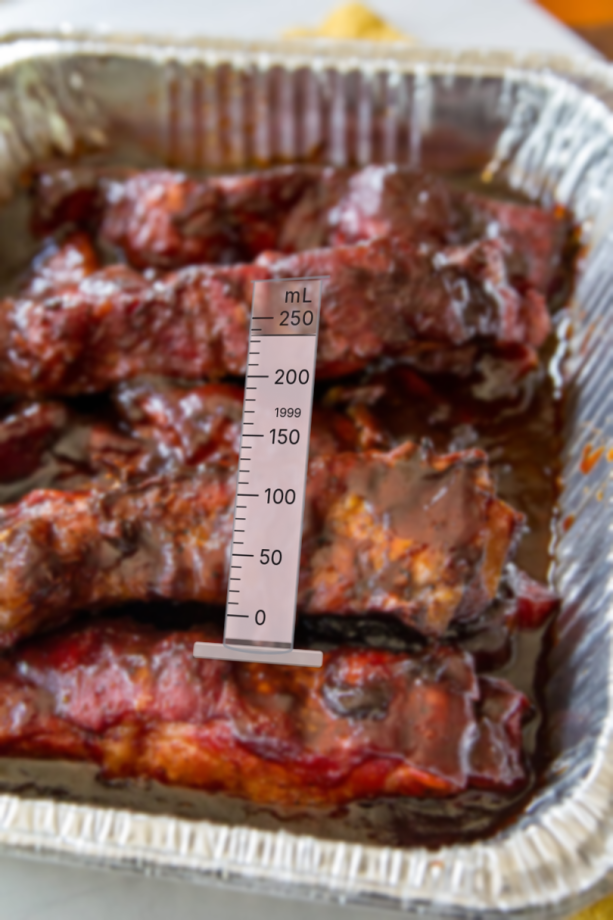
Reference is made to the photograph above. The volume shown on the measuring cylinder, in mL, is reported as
235 mL
